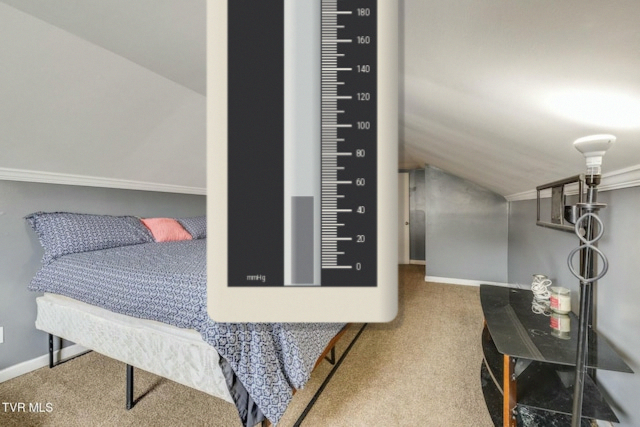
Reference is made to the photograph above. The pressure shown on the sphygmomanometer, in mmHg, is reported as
50 mmHg
